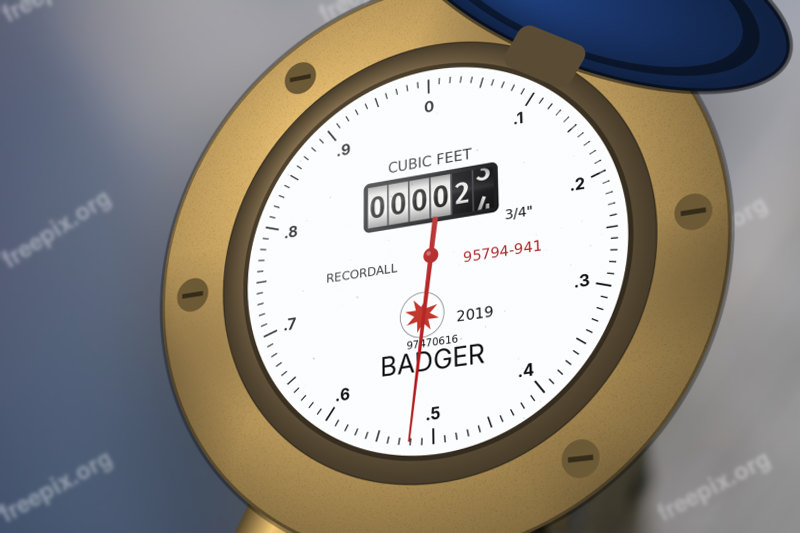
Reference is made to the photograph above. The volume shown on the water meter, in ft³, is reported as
23.52 ft³
